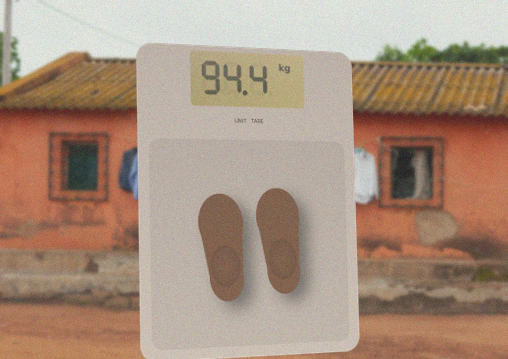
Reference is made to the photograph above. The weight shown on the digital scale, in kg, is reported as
94.4 kg
